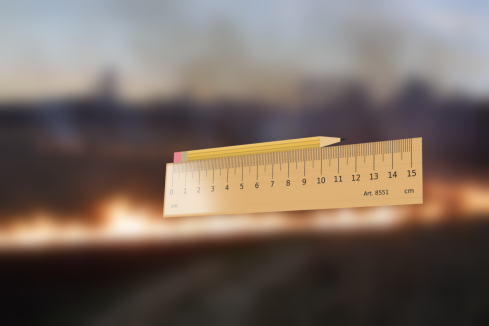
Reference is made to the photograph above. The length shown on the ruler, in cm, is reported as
11.5 cm
